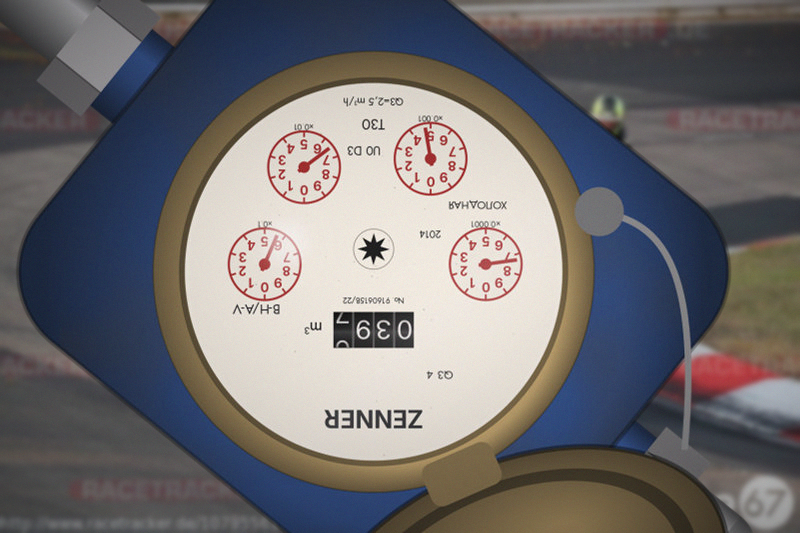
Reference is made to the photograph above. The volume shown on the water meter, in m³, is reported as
396.5647 m³
